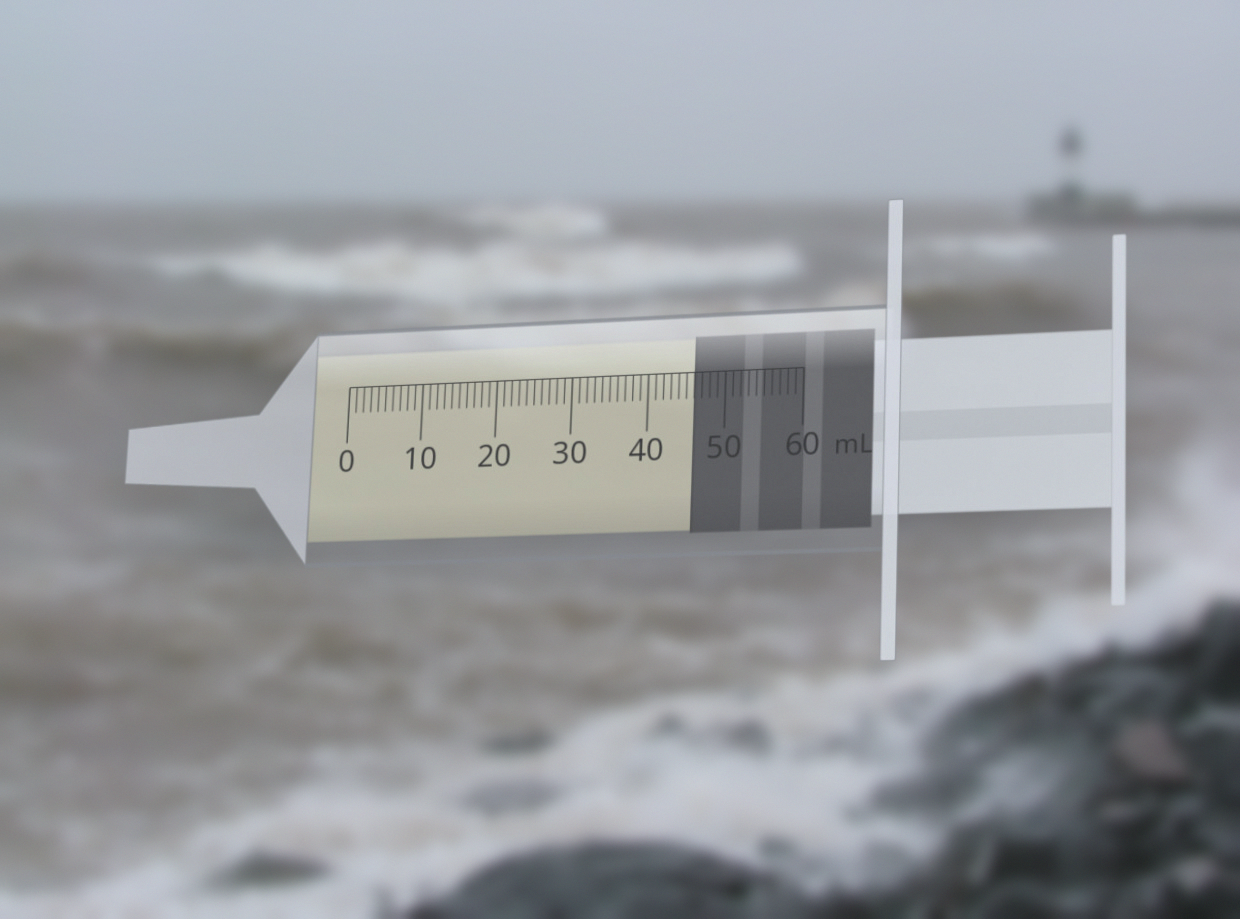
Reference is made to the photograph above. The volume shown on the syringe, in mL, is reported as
46 mL
